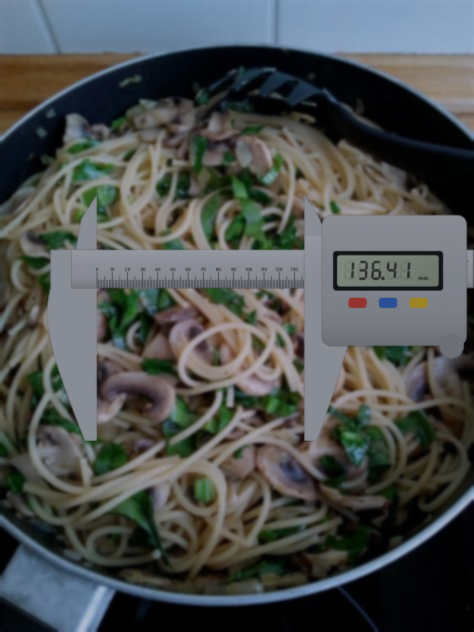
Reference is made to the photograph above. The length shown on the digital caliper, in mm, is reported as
136.41 mm
